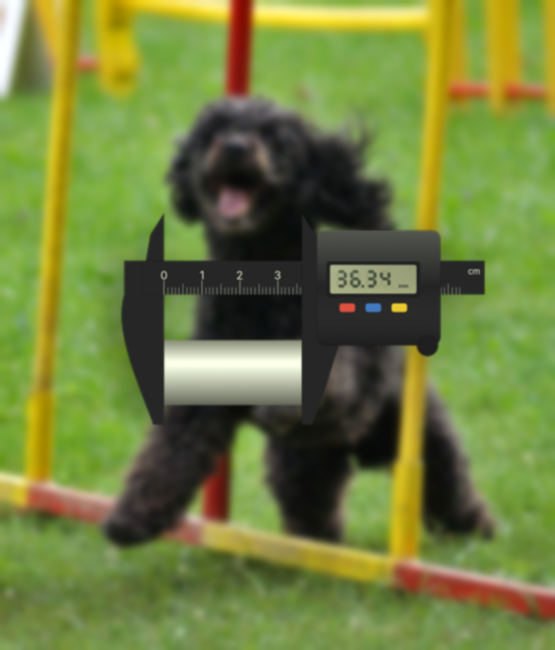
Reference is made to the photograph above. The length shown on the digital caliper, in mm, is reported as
36.34 mm
